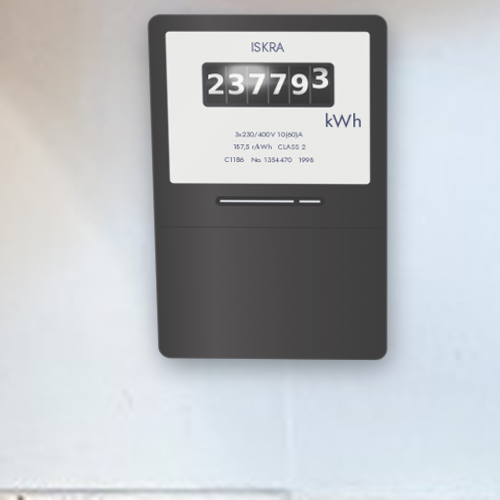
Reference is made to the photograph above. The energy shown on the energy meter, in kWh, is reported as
237793 kWh
